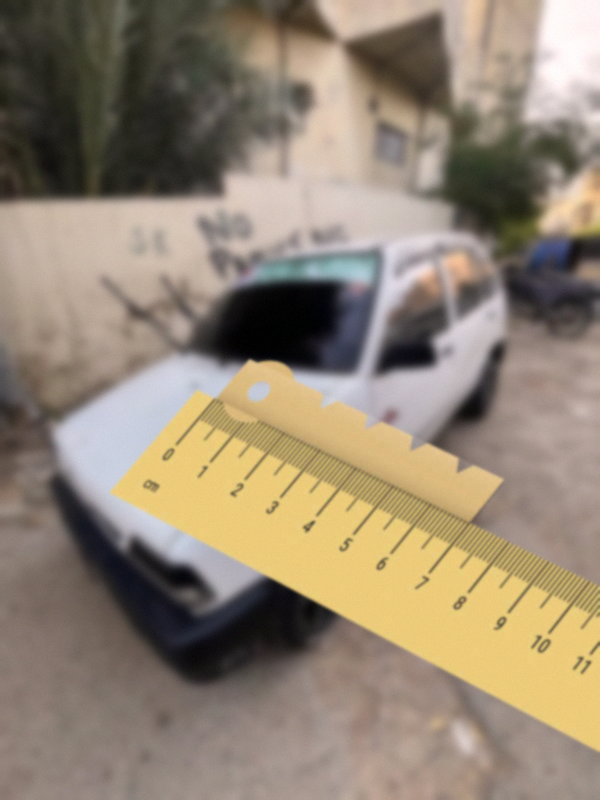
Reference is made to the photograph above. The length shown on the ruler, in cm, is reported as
7 cm
